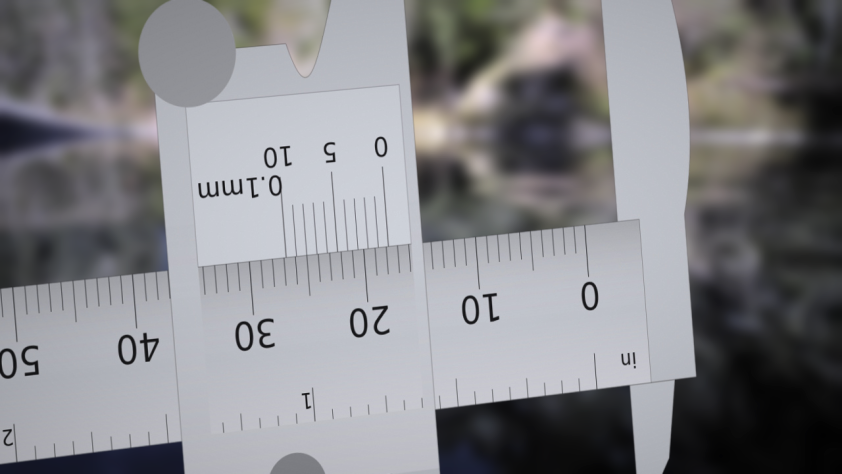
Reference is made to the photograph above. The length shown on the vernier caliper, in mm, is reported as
17.8 mm
